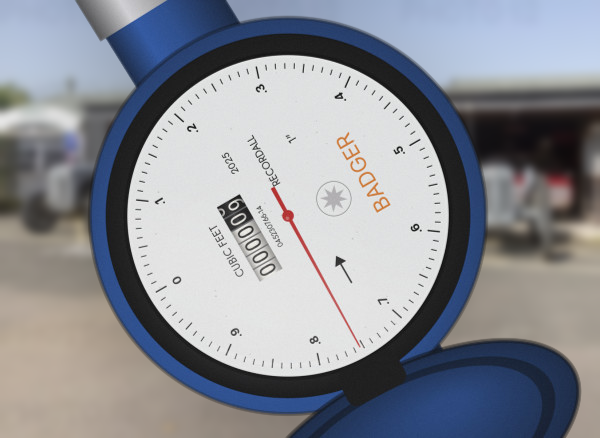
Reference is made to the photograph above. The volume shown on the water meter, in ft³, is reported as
8.75 ft³
